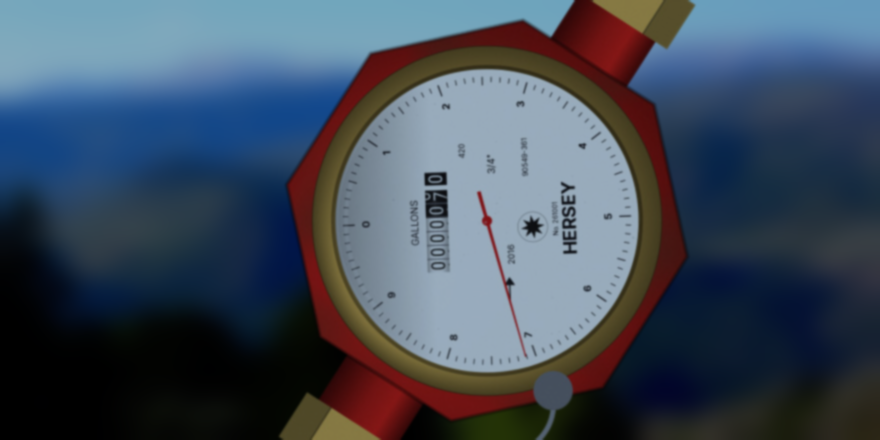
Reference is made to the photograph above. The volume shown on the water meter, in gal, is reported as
67.1 gal
